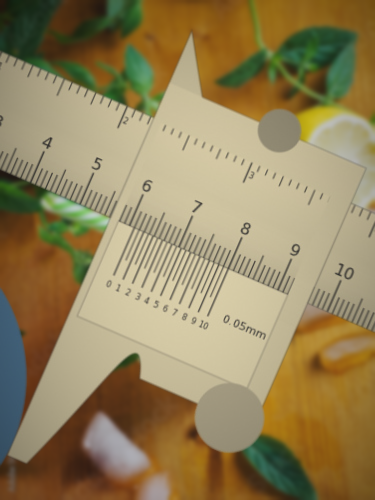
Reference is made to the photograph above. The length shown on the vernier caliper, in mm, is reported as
61.0 mm
